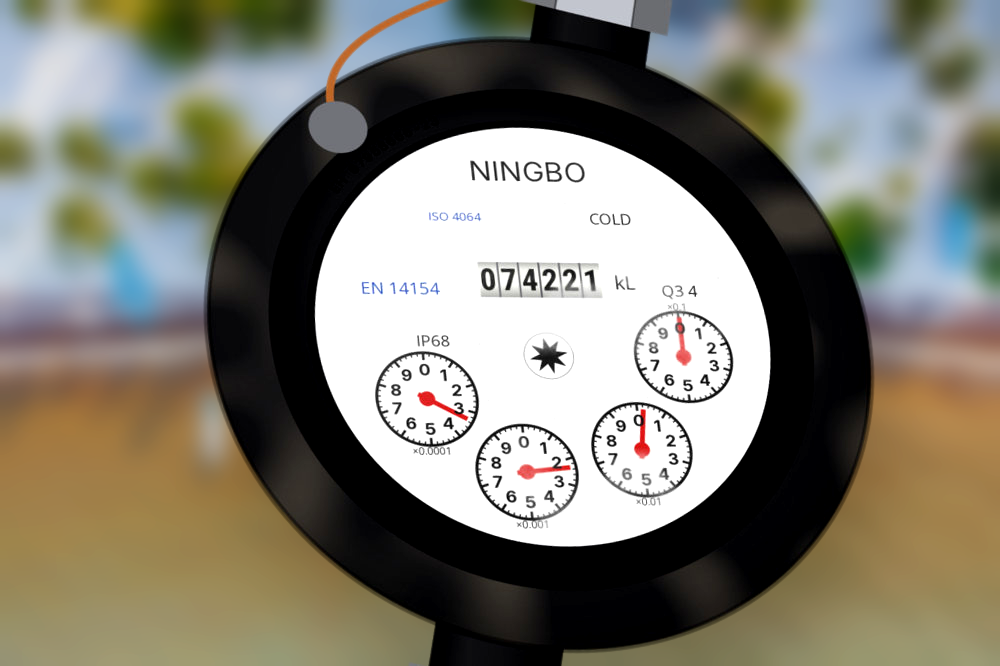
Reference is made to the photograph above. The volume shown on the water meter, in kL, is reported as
74221.0023 kL
